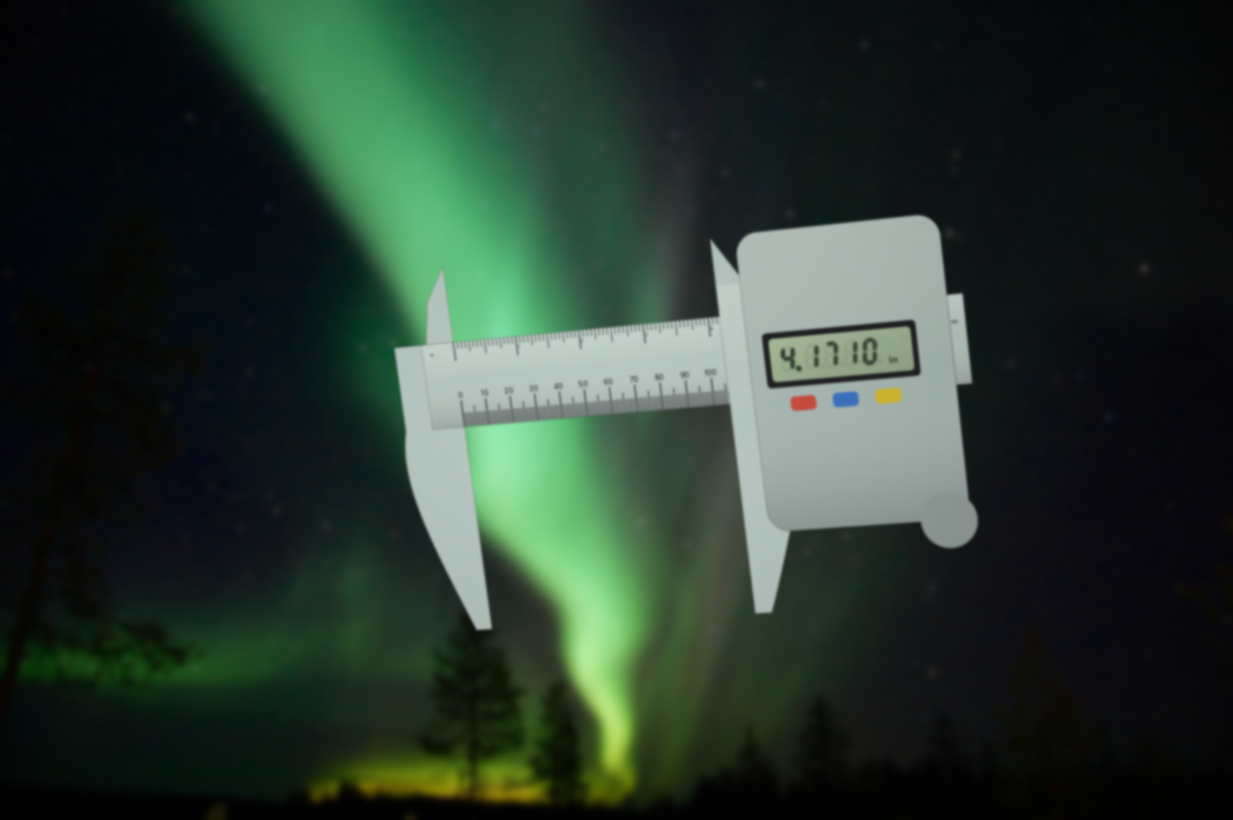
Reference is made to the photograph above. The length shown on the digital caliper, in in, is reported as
4.1710 in
